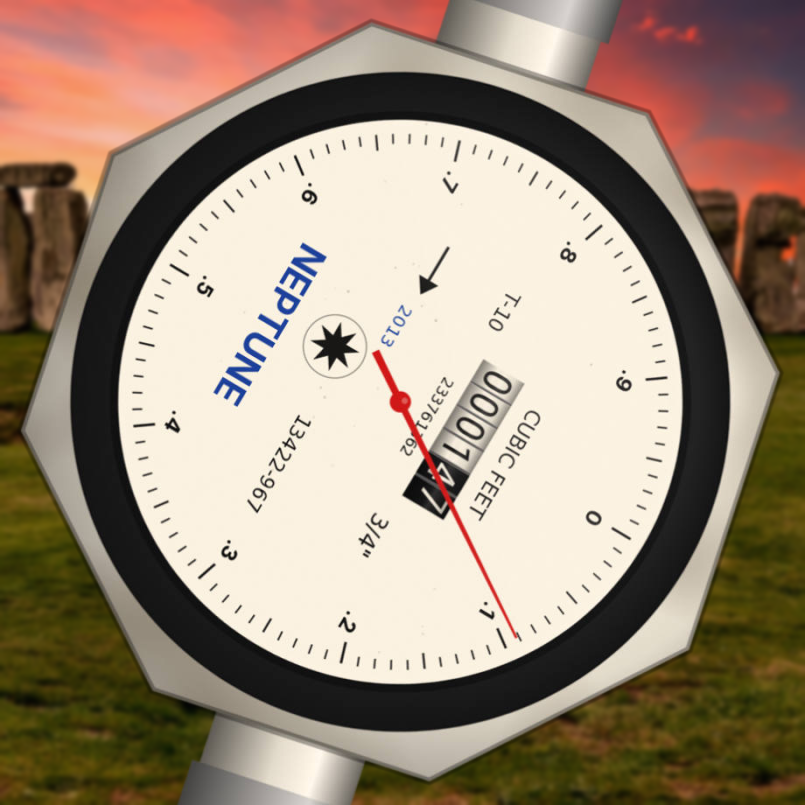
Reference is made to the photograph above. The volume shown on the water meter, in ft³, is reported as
147.09 ft³
